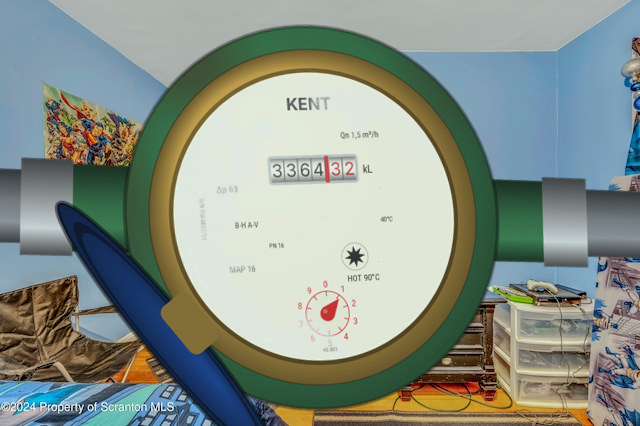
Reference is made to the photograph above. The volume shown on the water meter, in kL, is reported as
3364.321 kL
